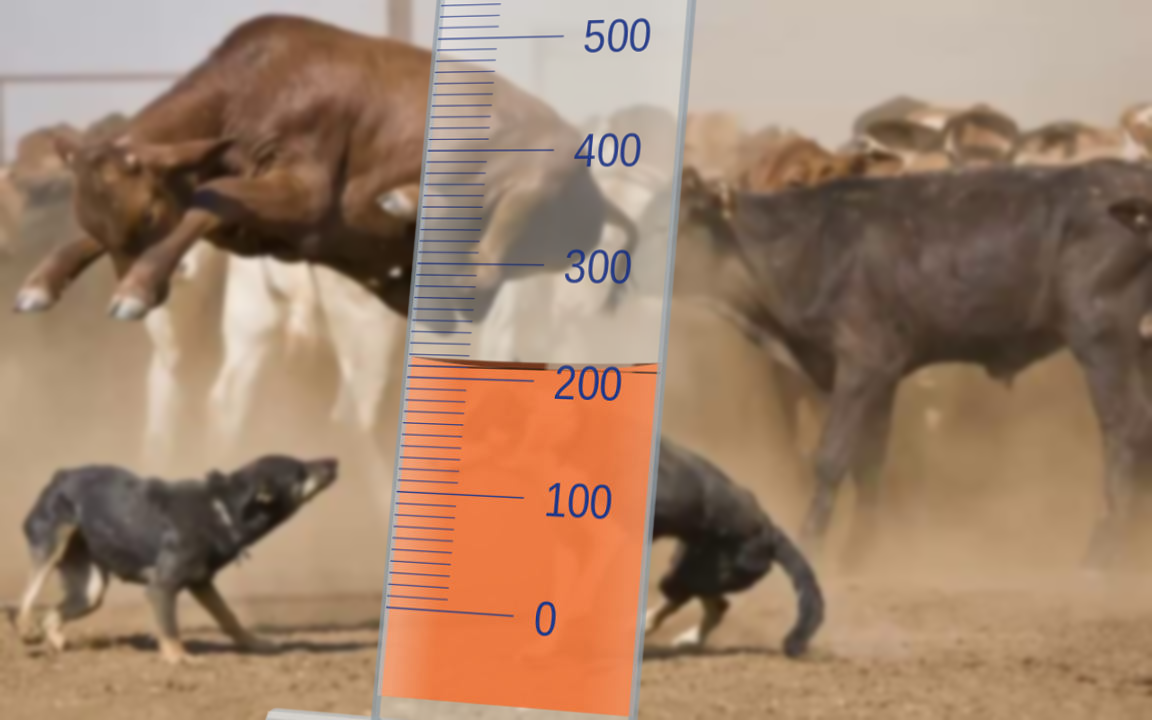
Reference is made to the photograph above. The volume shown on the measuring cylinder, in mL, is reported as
210 mL
